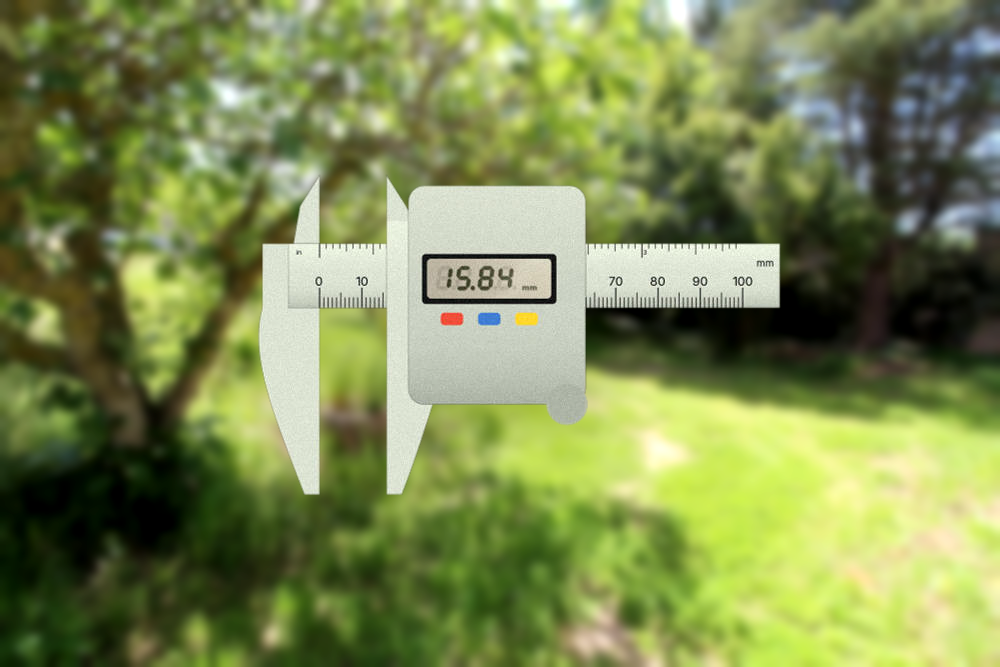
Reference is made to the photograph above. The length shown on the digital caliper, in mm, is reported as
15.84 mm
